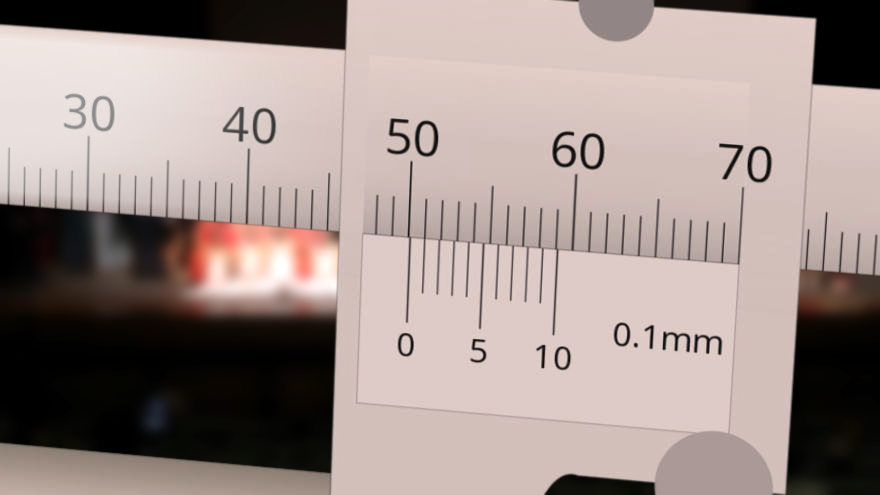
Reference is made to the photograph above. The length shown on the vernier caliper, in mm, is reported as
50.1 mm
